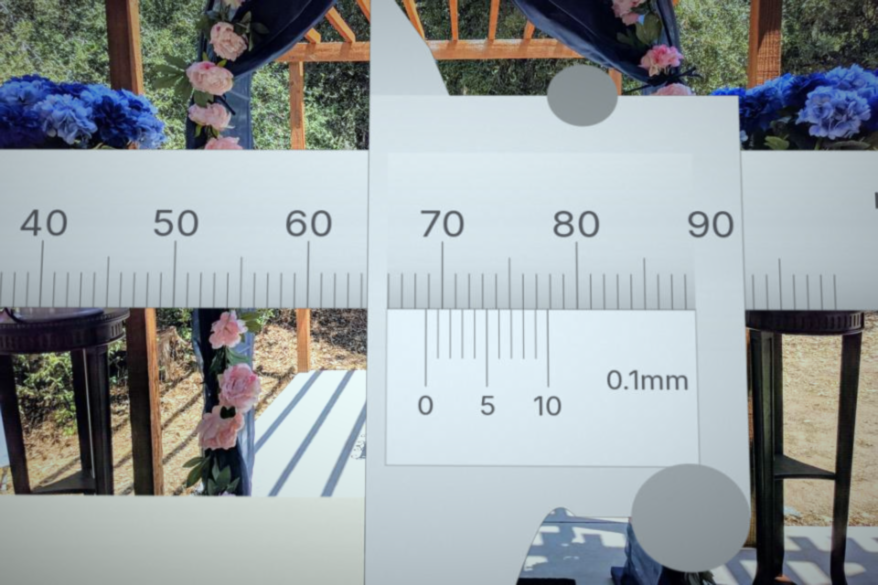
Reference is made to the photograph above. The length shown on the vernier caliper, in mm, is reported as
68.8 mm
